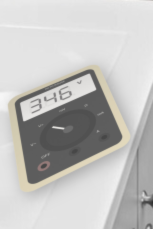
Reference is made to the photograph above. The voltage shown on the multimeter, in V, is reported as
346 V
